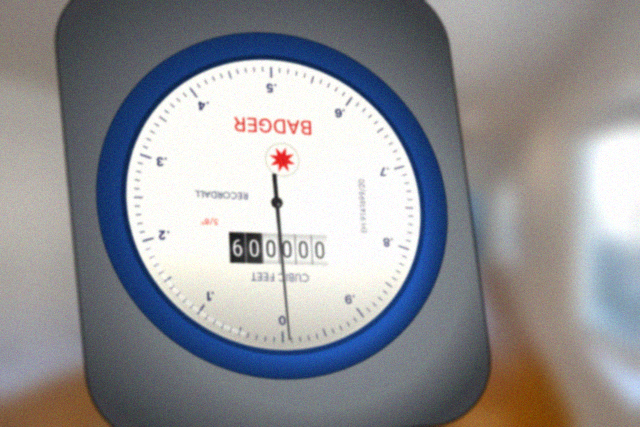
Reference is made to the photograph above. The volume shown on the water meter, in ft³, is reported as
8.99 ft³
